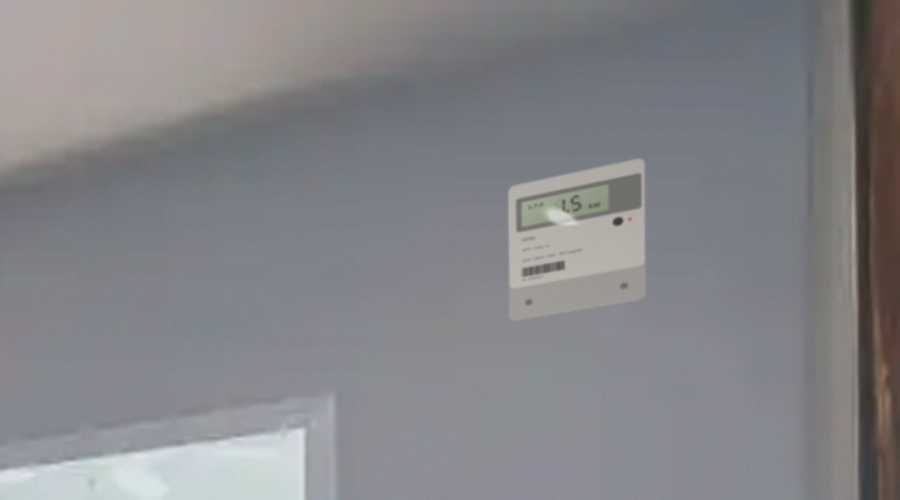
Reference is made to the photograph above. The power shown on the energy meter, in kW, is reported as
1.5 kW
